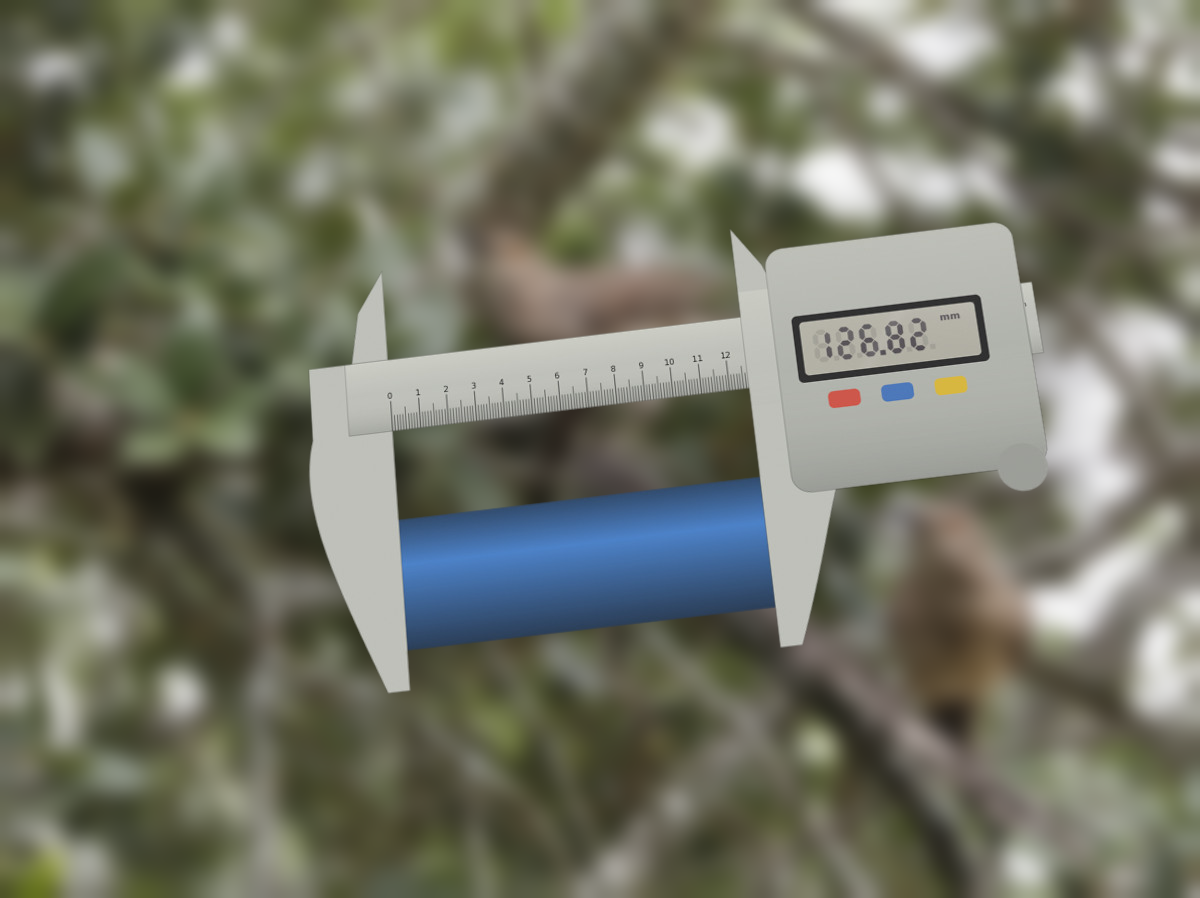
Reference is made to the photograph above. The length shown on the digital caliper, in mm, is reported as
126.82 mm
